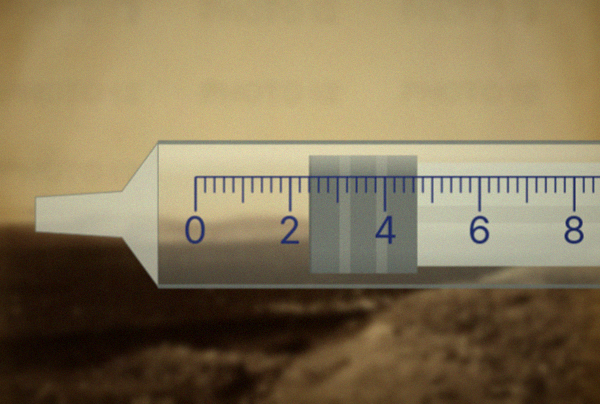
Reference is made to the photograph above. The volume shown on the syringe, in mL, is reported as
2.4 mL
